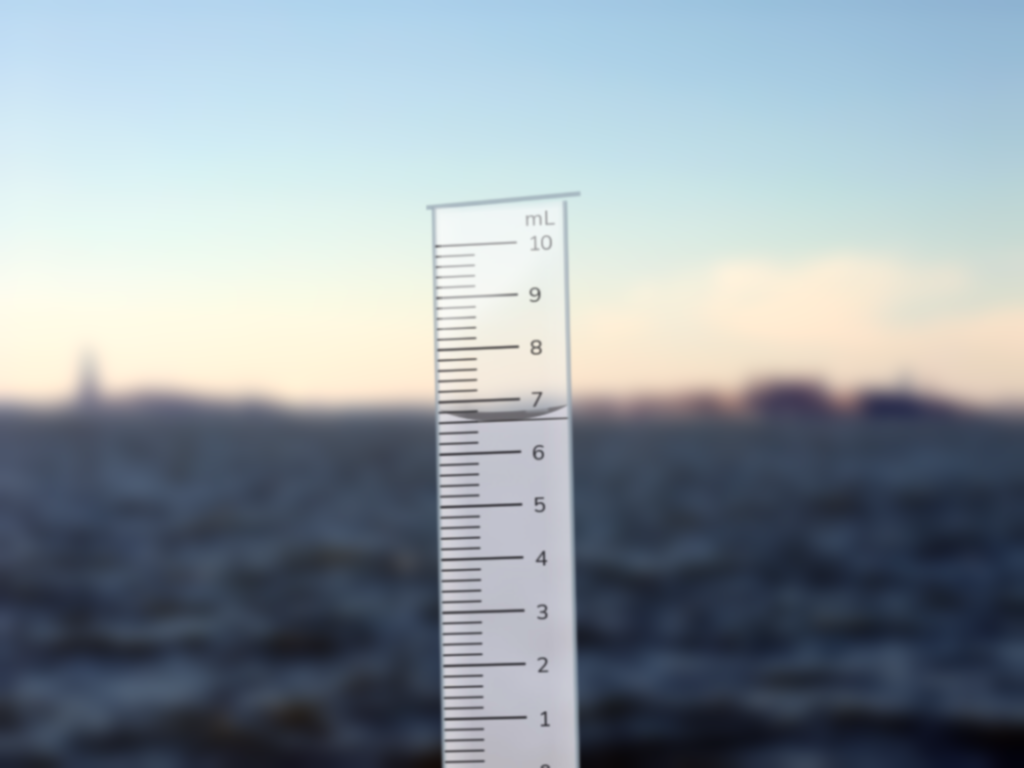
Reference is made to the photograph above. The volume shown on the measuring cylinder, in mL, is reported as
6.6 mL
